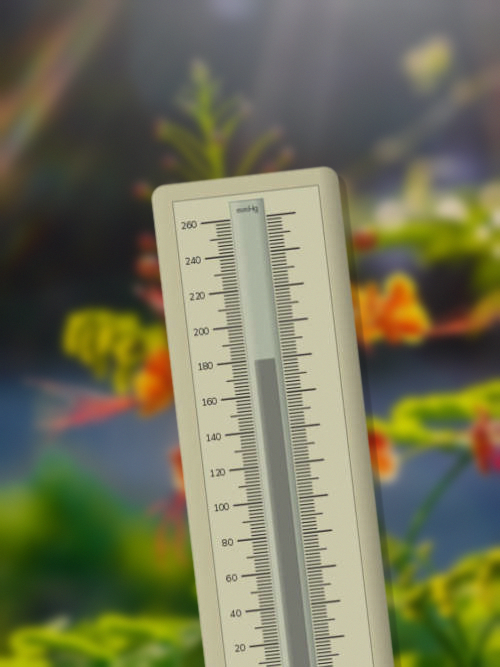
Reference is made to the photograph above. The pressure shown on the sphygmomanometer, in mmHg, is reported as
180 mmHg
